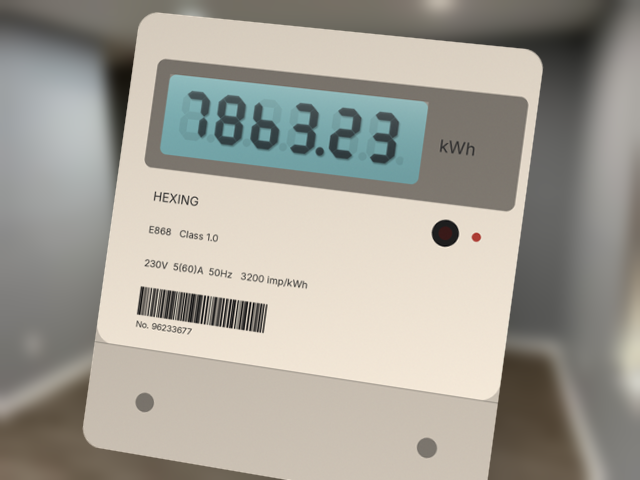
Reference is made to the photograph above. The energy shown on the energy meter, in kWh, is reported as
7863.23 kWh
